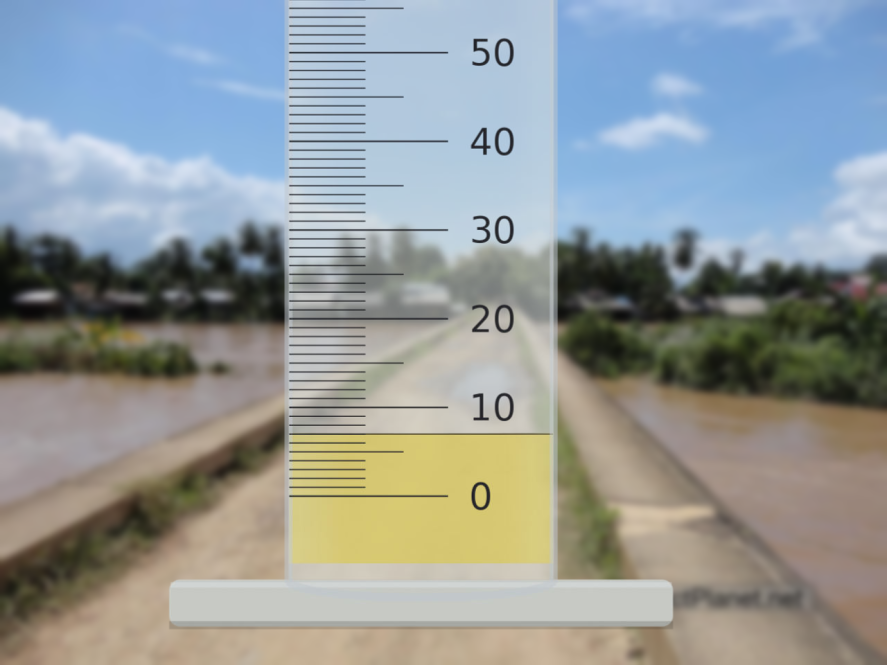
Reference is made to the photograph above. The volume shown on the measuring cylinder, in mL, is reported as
7 mL
